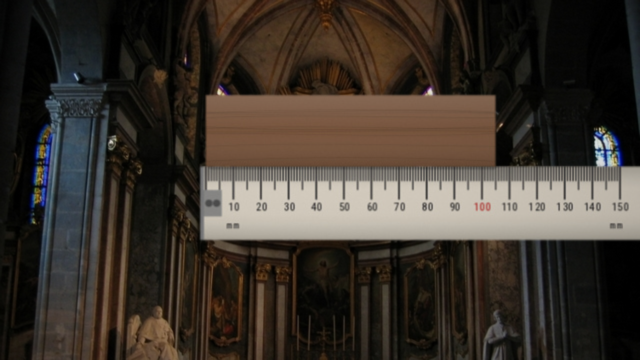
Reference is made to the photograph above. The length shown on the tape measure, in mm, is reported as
105 mm
